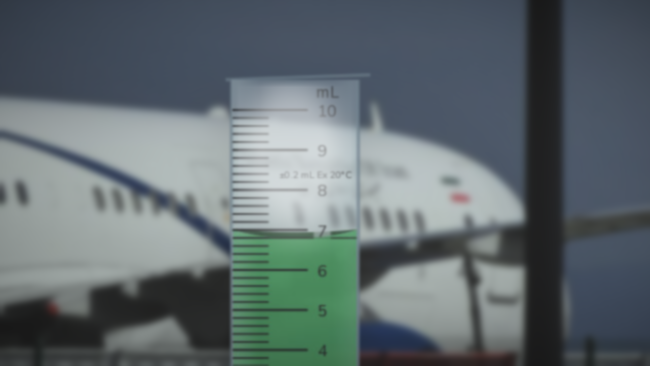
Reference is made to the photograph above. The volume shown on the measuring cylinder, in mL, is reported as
6.8 mL
